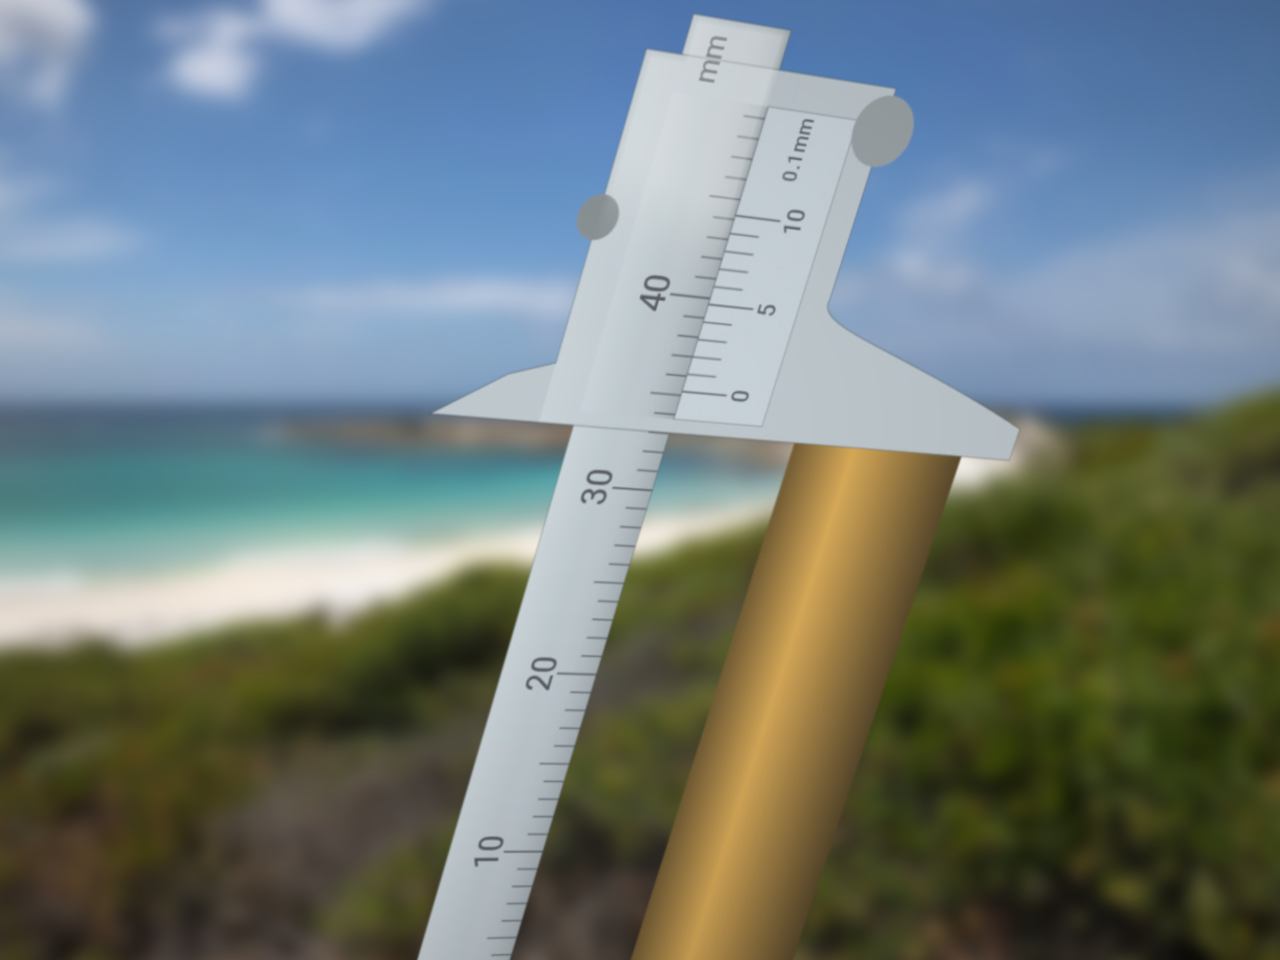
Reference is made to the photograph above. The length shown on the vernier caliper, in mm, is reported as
35.2 mm
